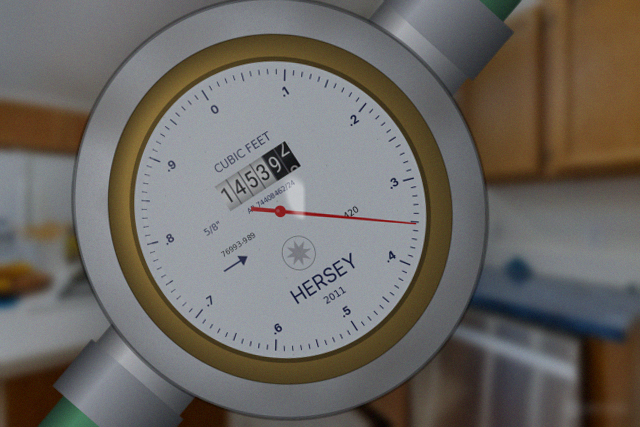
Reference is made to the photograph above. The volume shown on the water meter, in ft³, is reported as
145392.35 ft³
